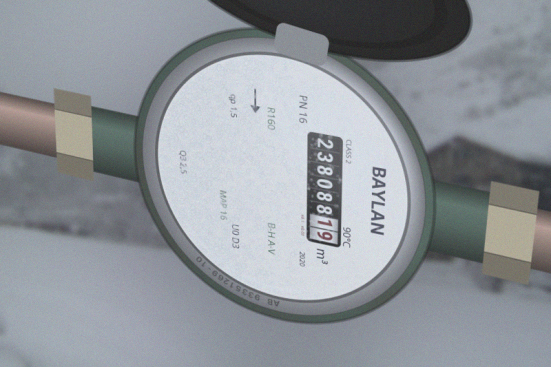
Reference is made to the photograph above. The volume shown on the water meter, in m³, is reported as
238088.19 m³
